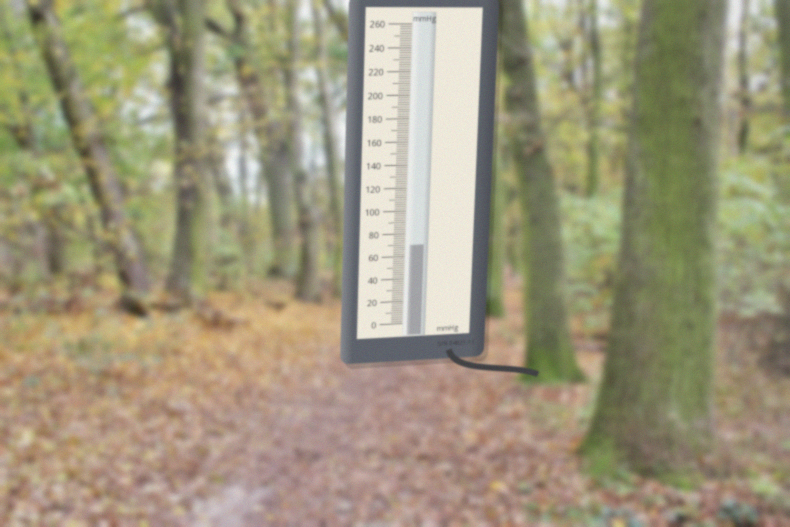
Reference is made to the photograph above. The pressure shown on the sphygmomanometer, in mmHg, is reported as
70 mmHg
